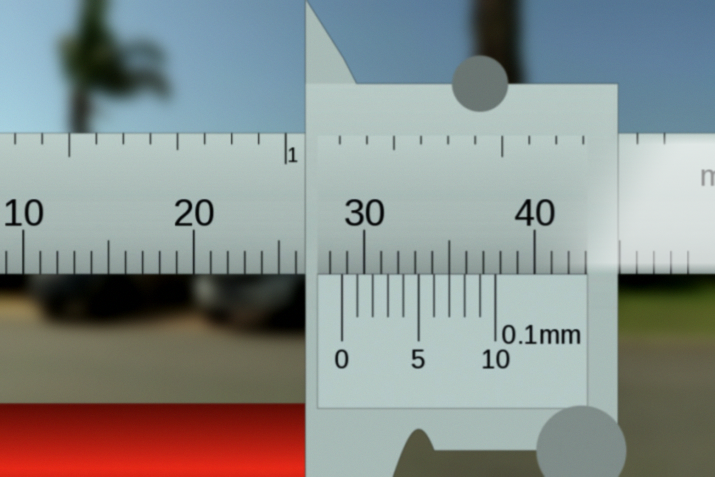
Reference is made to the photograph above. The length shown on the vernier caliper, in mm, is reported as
28.7 mm
